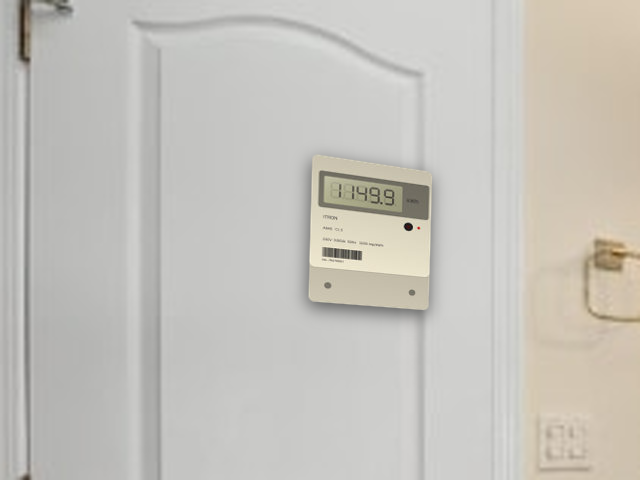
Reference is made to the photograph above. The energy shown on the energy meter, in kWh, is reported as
1149.9 kWh
